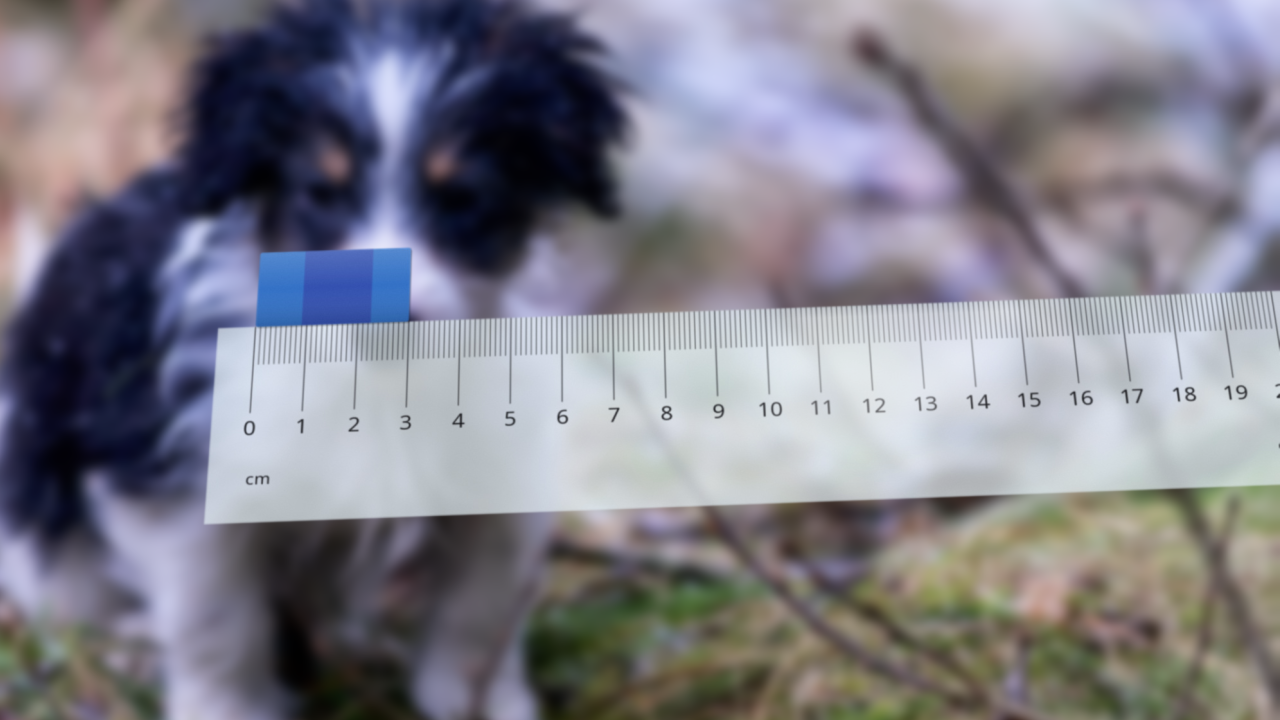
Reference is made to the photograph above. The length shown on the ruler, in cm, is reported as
3 cm
